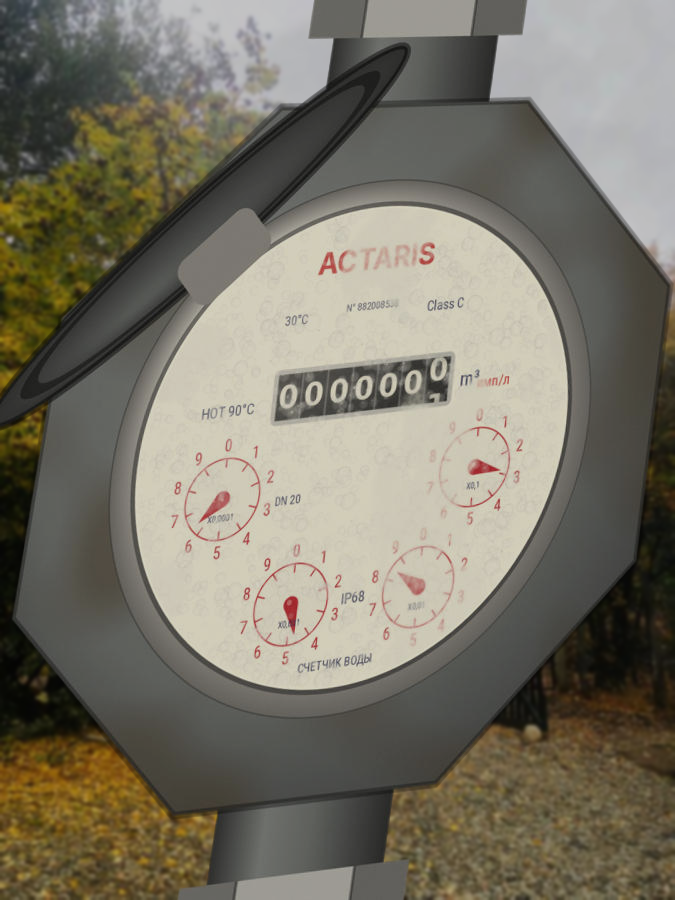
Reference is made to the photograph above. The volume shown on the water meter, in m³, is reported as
0.2846 m³
